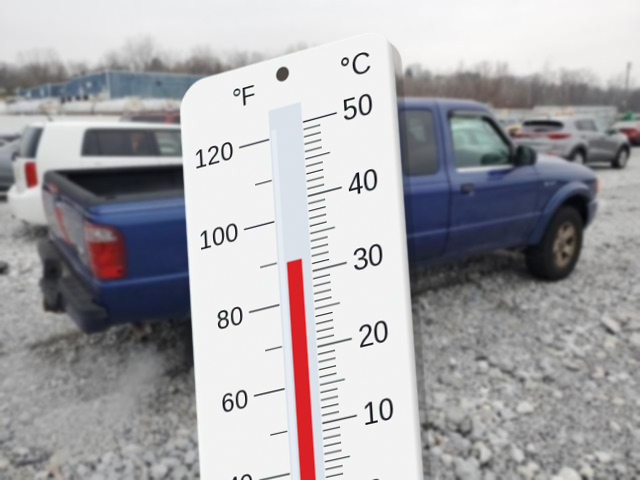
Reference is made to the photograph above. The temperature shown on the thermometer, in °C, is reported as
32 °C
